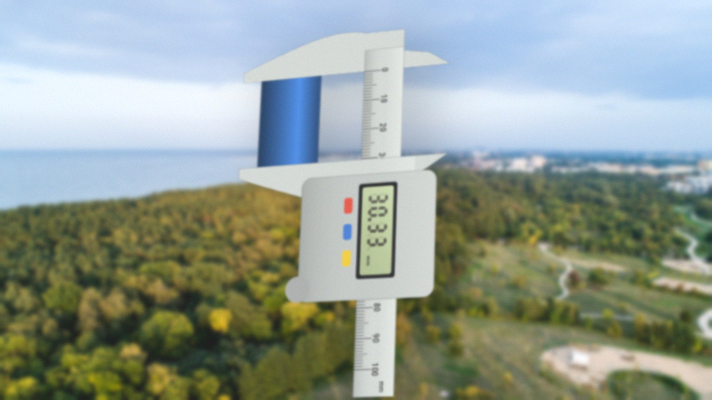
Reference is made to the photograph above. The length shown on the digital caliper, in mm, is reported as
30.33 mm
